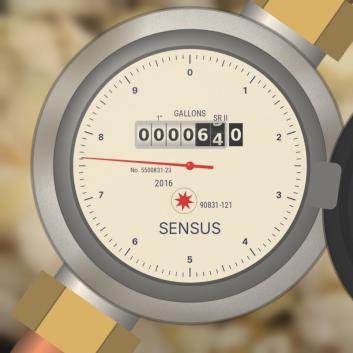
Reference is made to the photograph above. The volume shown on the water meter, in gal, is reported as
637.6 gal
